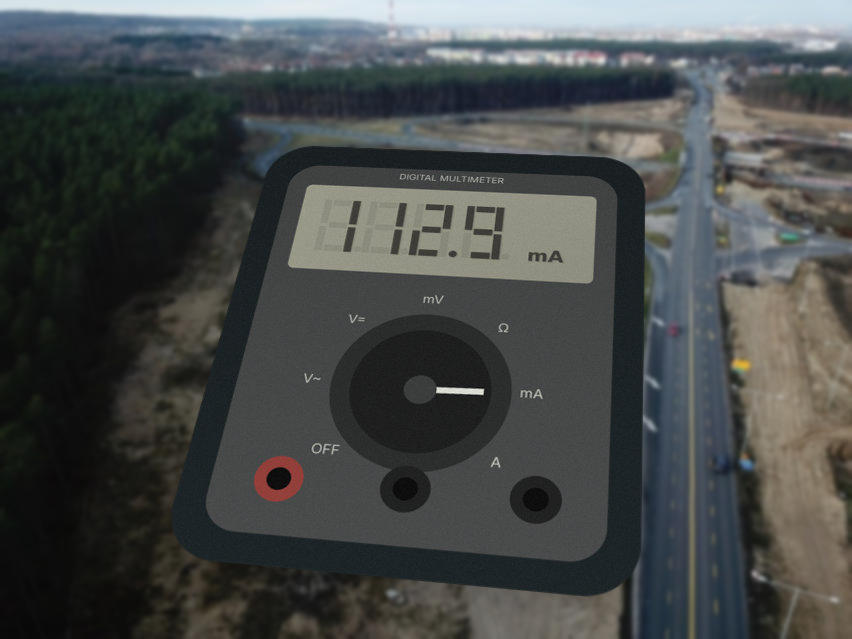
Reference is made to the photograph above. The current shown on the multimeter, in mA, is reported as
112.9 mA
